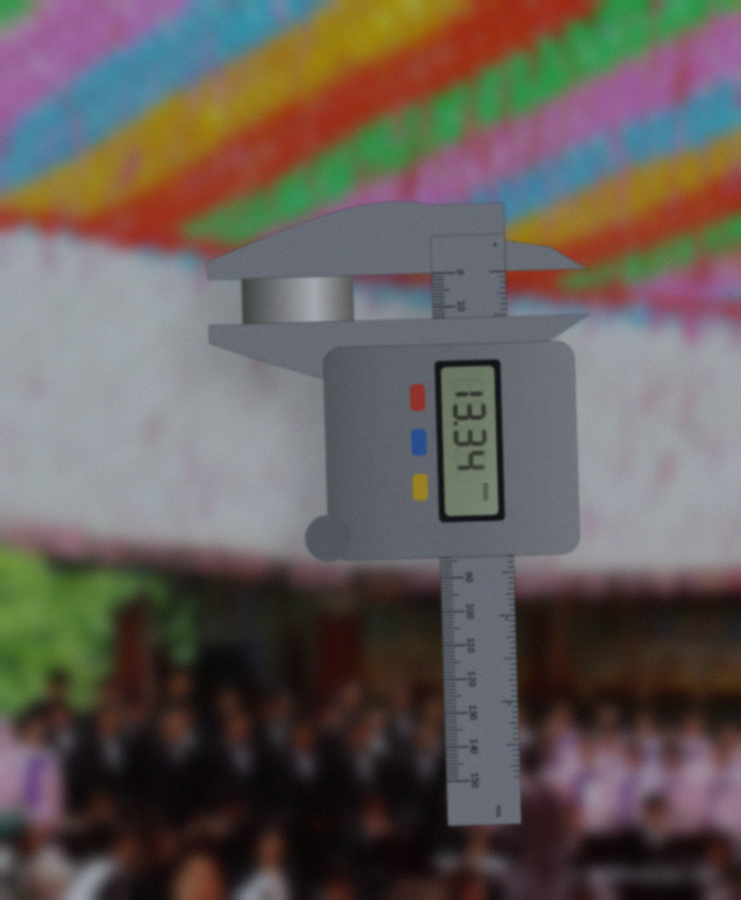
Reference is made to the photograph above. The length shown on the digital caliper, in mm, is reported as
13.34 mm
